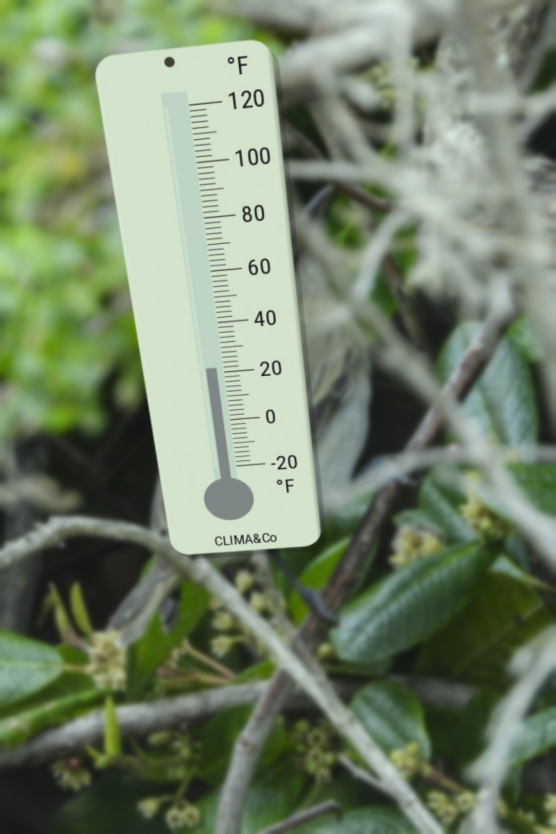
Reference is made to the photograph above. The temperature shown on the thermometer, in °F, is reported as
22 °F
